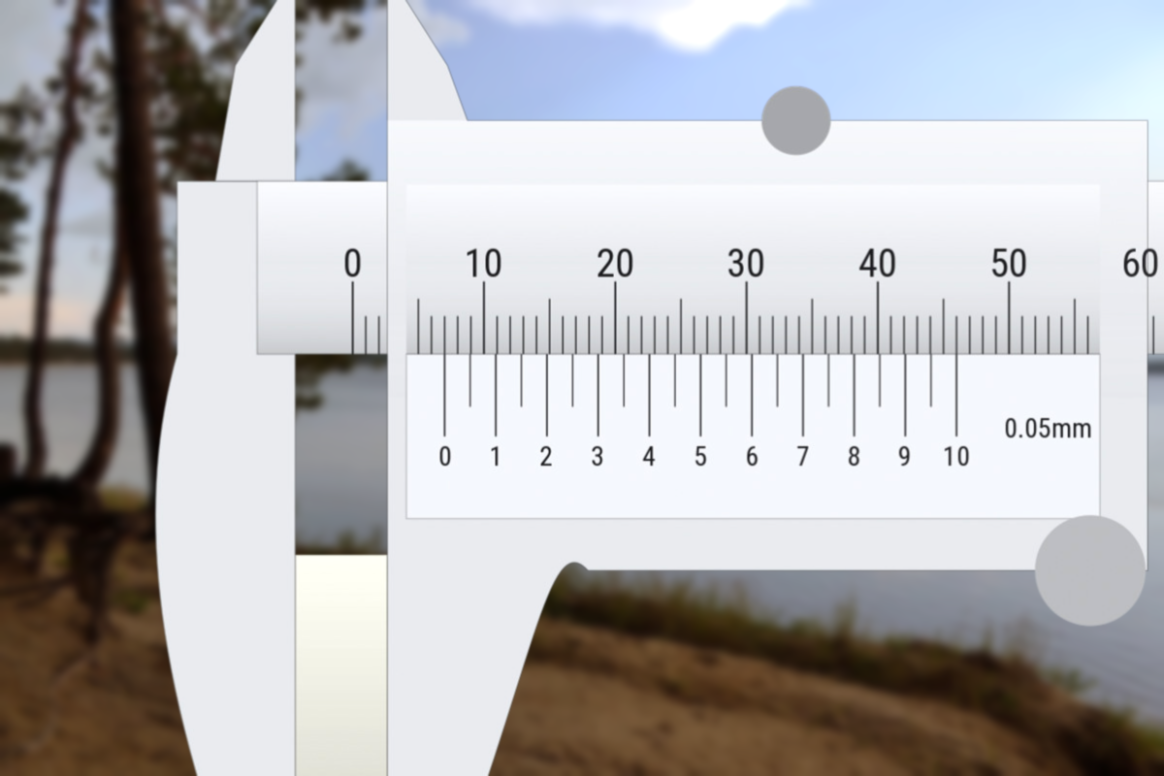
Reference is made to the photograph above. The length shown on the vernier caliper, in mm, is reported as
7.0 mm
